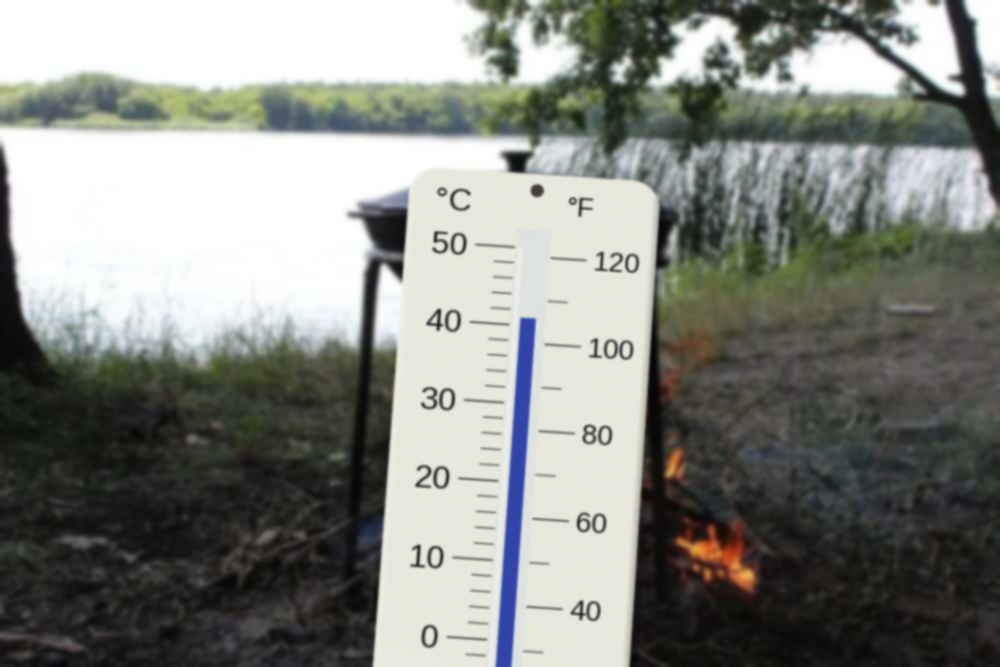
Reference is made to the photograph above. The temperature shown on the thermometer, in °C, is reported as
41 °C
